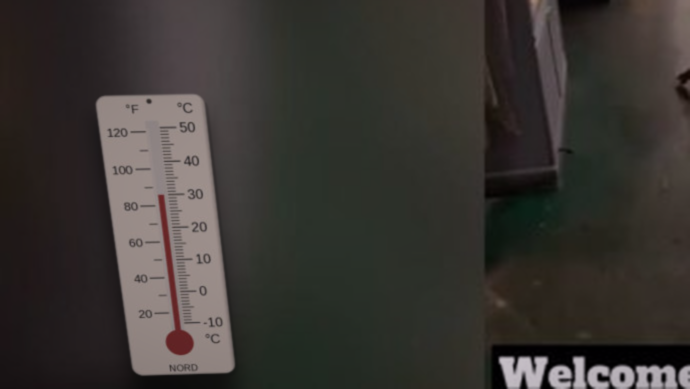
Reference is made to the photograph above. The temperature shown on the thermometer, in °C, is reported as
30 °C
